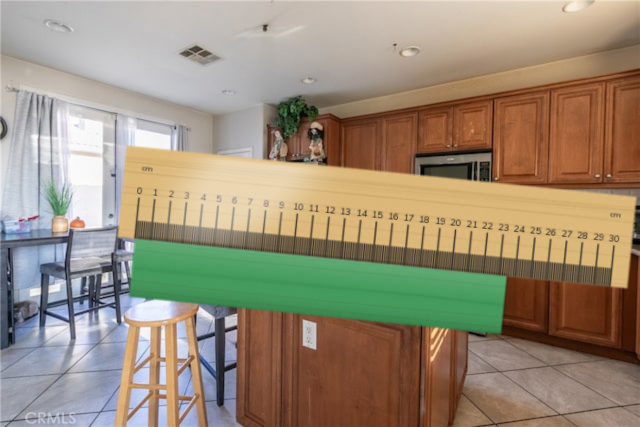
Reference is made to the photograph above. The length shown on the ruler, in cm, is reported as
23.5 cm
